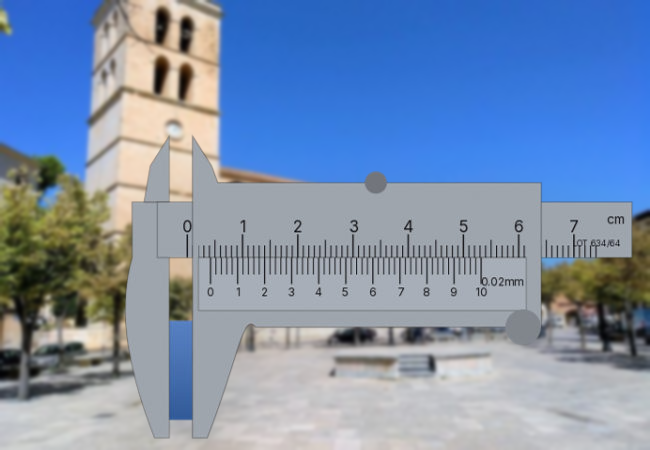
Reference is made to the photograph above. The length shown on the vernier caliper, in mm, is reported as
4.2 mm
